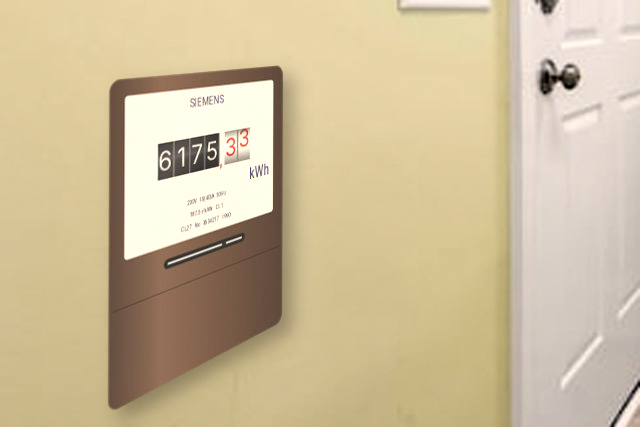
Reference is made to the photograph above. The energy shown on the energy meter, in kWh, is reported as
6175.33 kWh
